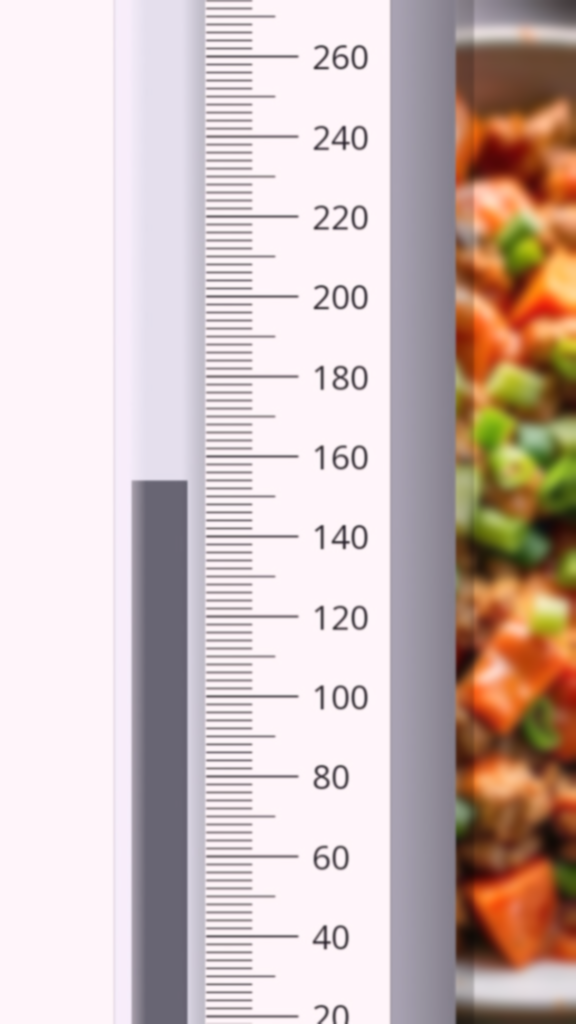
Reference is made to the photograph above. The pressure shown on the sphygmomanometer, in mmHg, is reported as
154 mmHg
